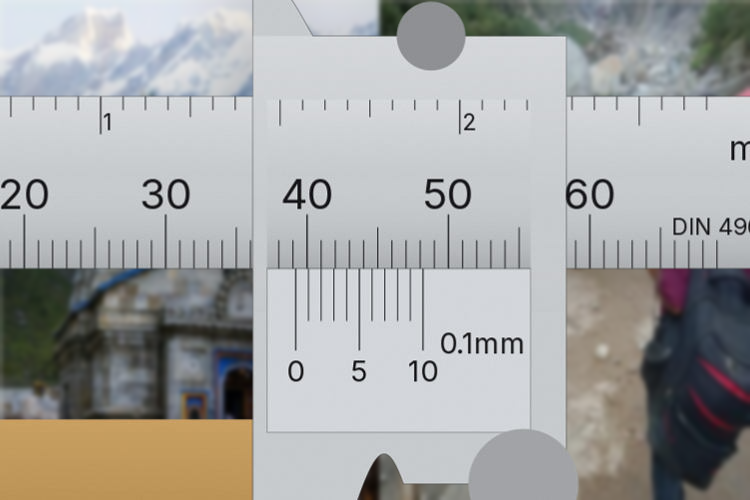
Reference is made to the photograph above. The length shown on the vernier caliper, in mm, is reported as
39.2 mm
